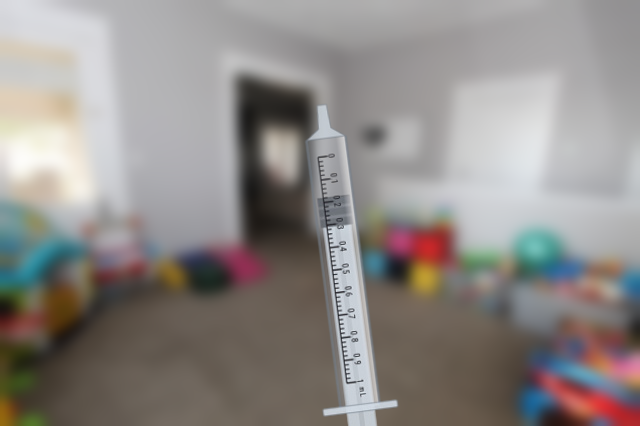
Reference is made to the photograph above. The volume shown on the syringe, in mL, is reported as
0.18 mL
